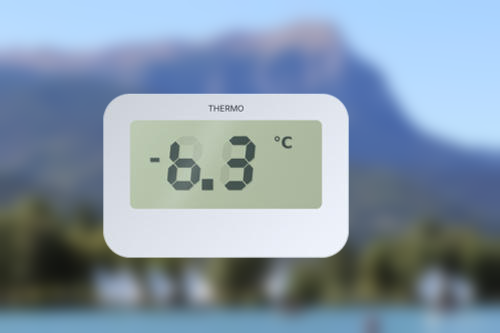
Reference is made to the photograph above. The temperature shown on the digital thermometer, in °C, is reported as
-6.3 °C
